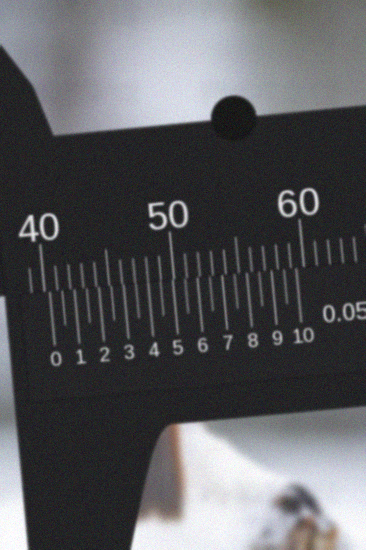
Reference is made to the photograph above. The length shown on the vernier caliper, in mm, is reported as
40.4 mm
